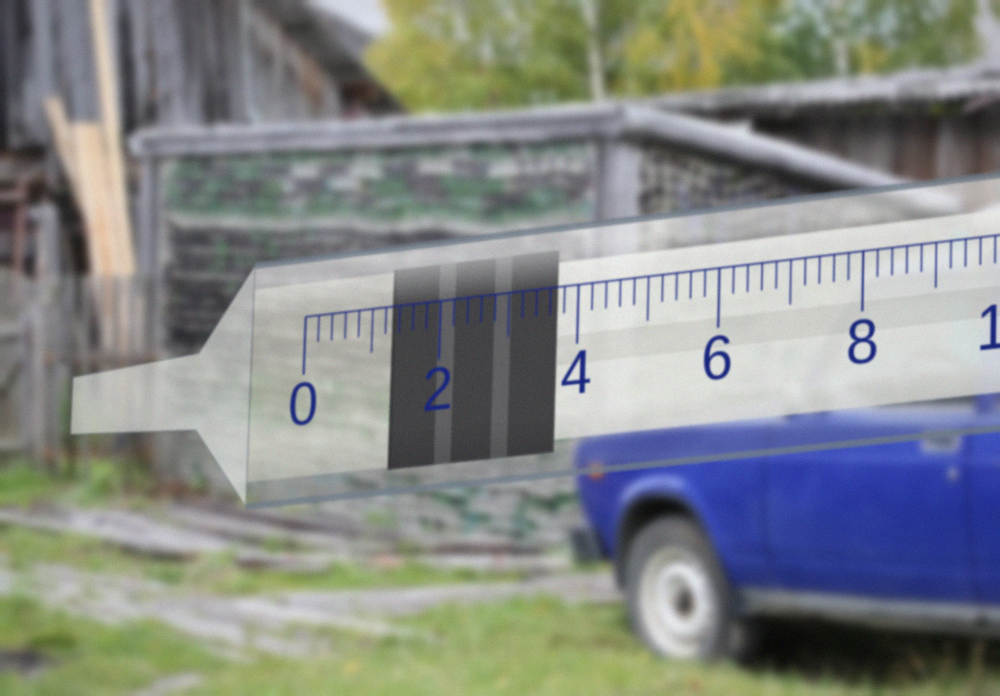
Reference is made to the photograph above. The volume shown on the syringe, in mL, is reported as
1.3 mL
